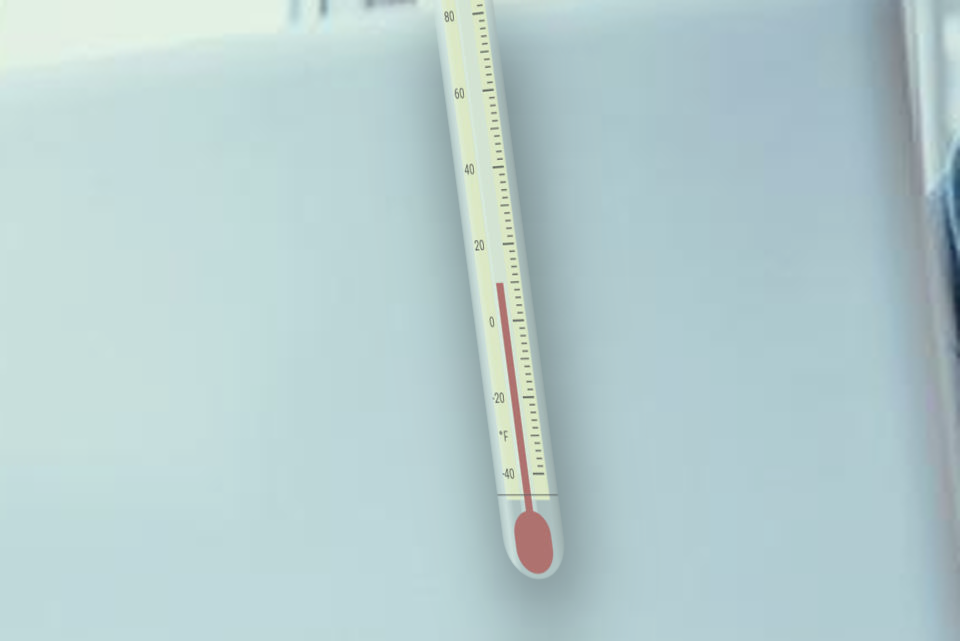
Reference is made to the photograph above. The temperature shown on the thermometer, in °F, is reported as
10 °F
